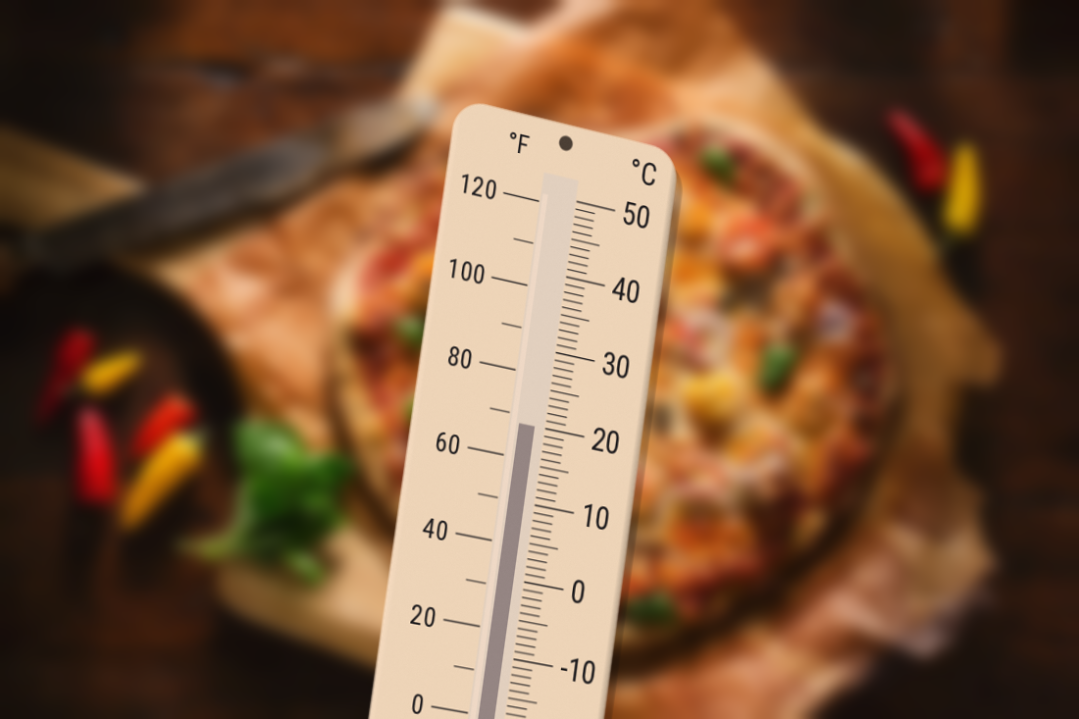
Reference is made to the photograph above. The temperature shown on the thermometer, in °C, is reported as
20 °C
